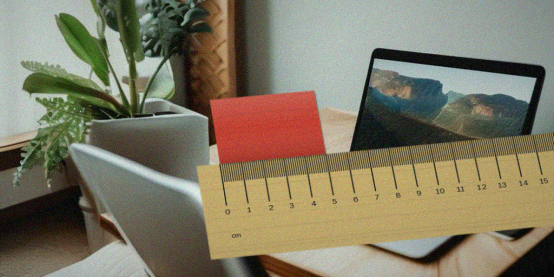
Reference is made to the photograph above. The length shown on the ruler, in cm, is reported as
5 cm
